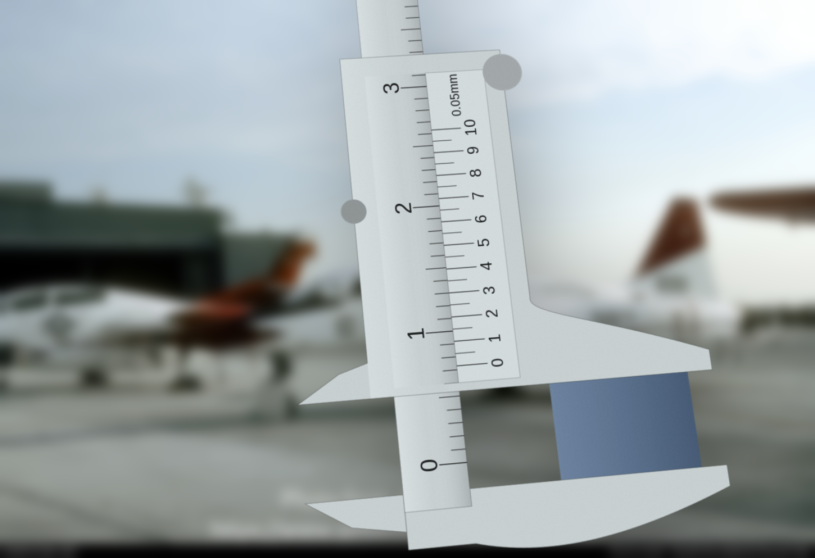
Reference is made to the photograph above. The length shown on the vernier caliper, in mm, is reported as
7.3 mm
